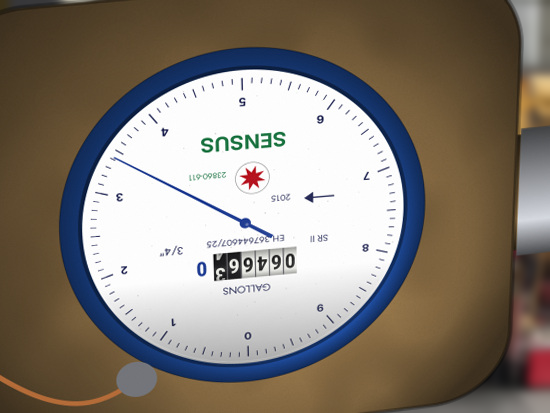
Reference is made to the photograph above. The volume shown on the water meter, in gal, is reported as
646633.4 gal
